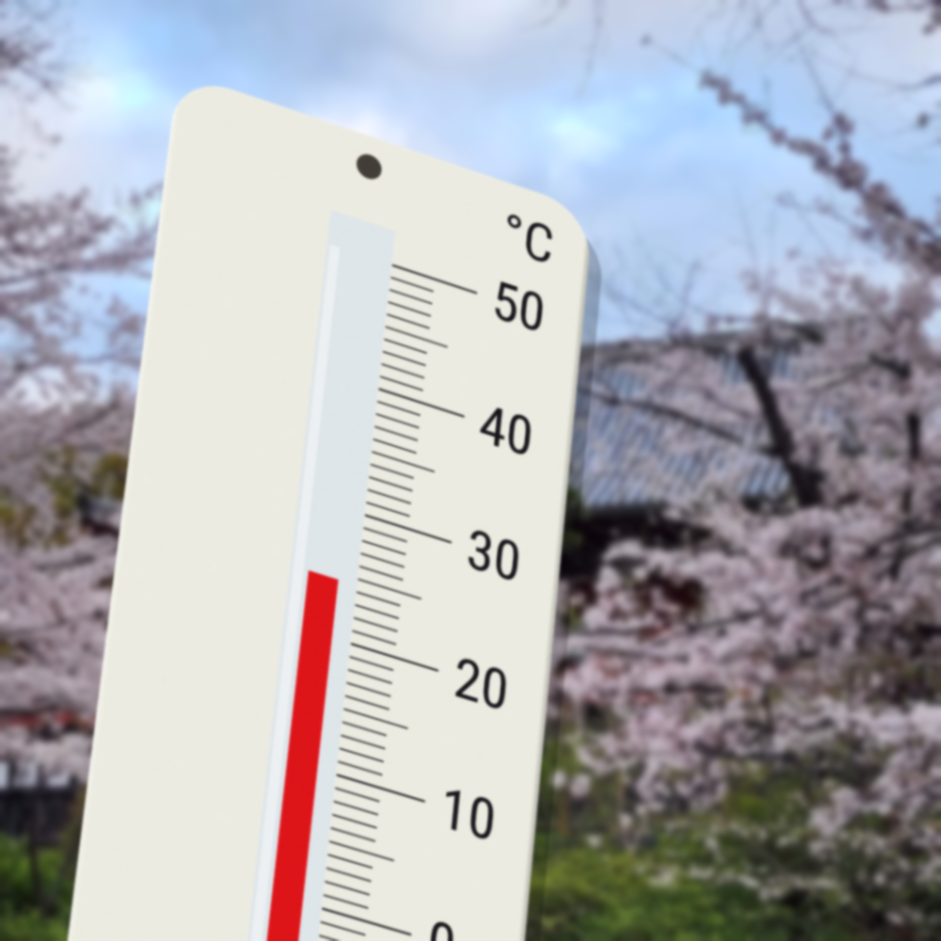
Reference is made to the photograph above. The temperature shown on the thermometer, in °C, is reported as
24.5 °C
